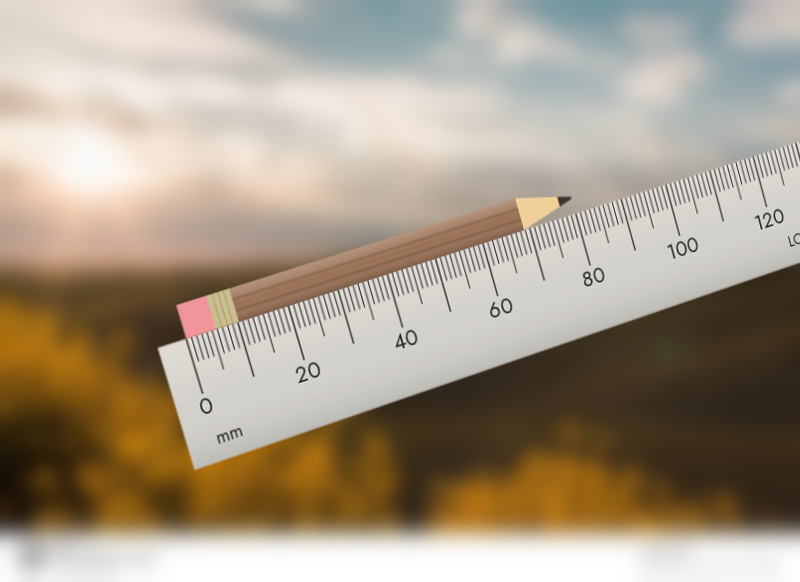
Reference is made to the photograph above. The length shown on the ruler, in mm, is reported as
80 mm
